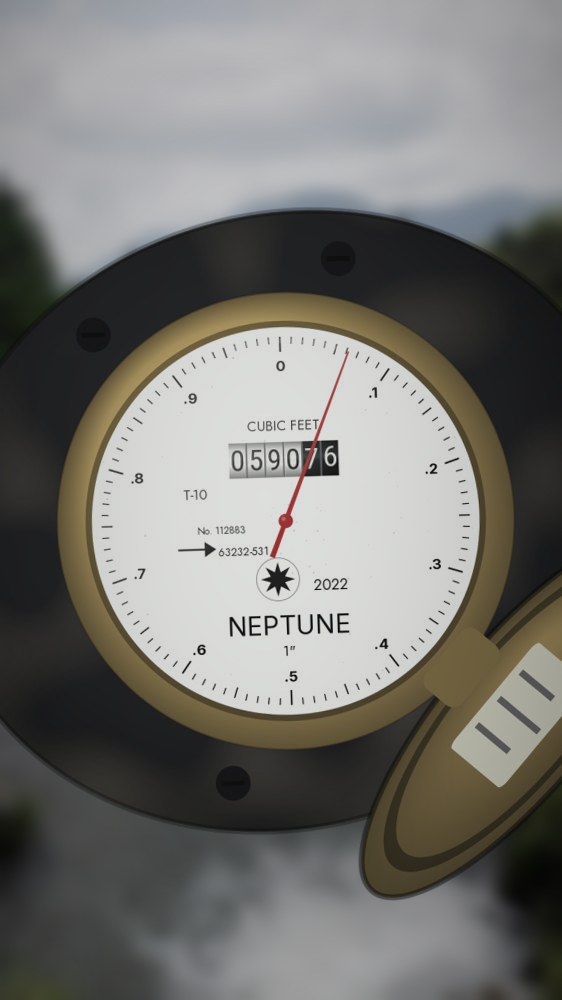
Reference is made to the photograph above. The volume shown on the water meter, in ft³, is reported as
59076.06 ft³
